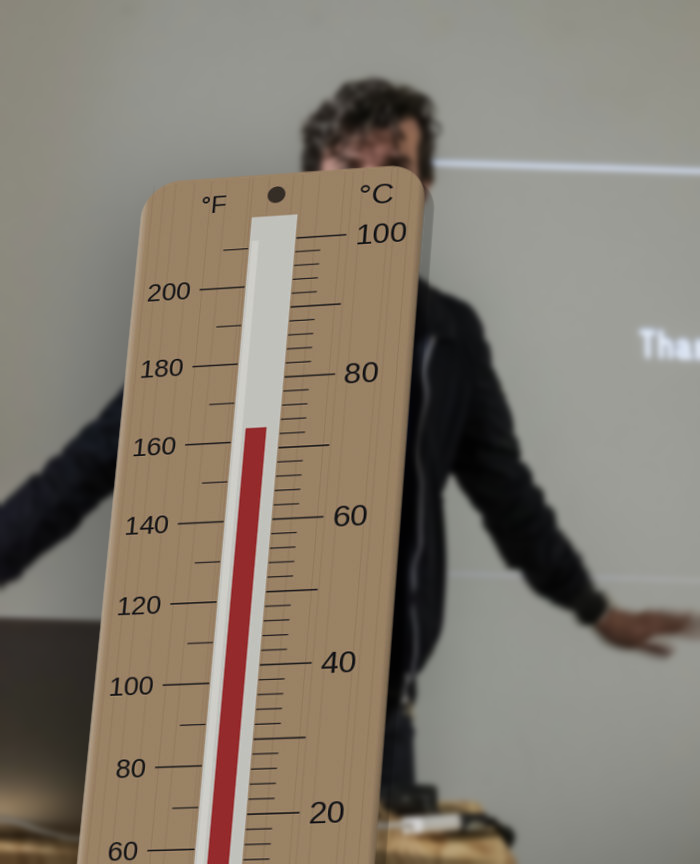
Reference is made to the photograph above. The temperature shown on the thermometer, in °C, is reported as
73 °C
